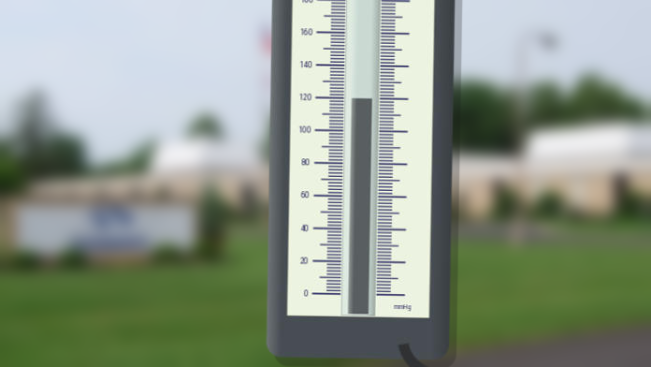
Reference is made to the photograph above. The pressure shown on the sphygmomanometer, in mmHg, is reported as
120 mmHg
